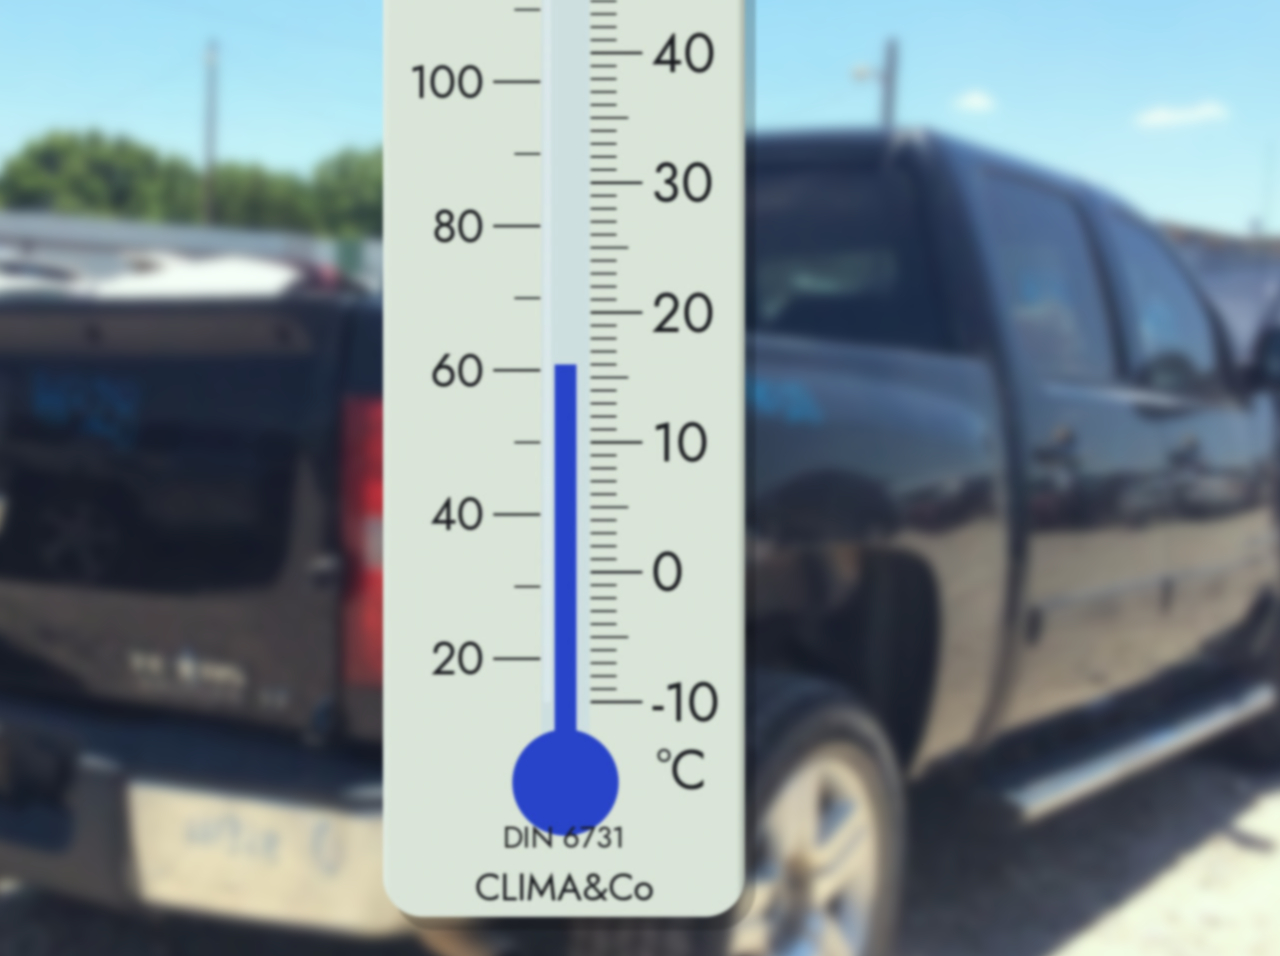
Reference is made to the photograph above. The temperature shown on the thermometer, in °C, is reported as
16 °C
